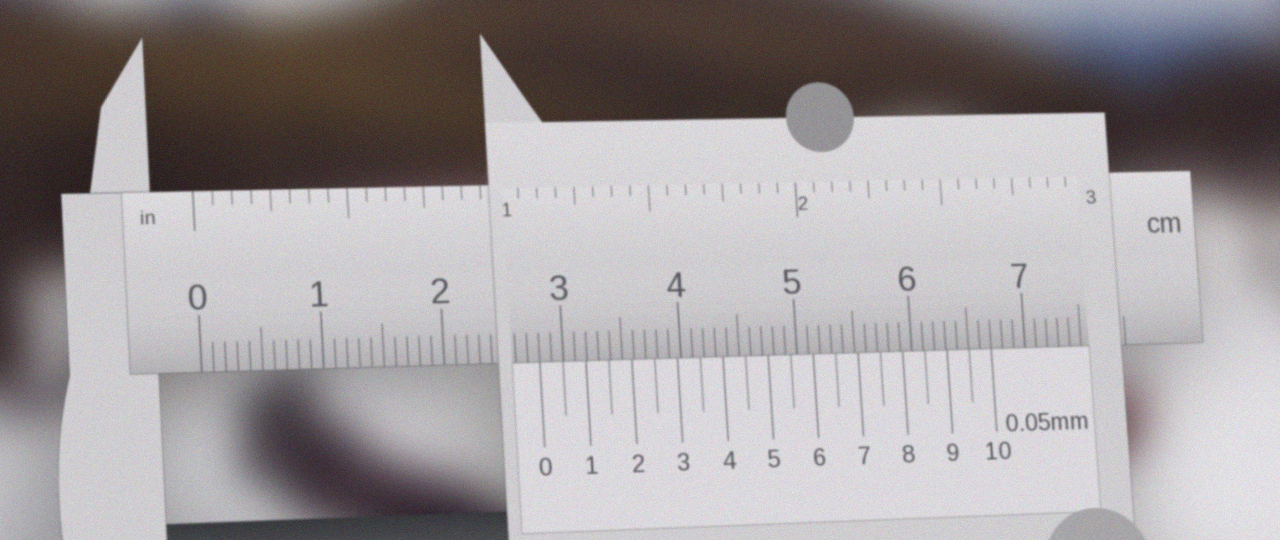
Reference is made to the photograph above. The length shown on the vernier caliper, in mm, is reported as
28.0 mm
